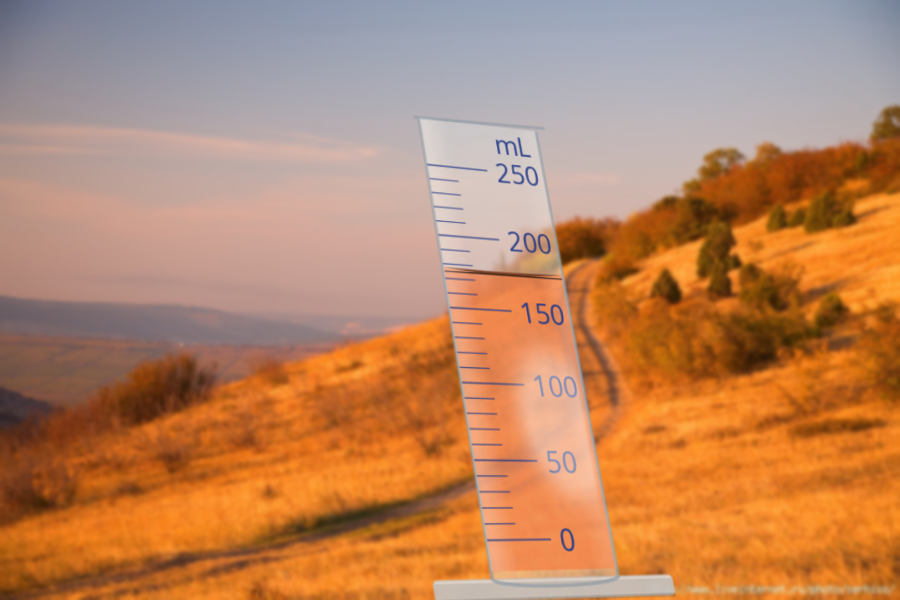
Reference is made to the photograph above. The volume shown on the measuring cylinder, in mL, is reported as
175 mL
